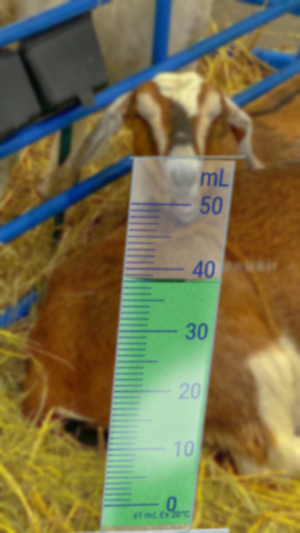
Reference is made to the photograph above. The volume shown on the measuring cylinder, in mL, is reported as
38 mL
